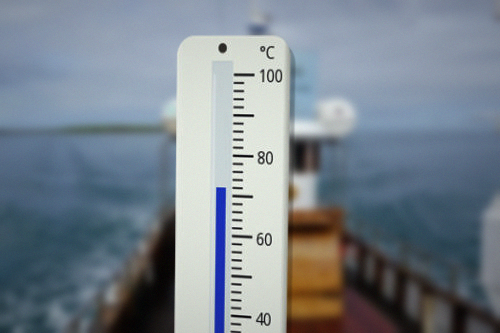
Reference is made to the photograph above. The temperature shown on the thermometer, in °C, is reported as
72 °C
